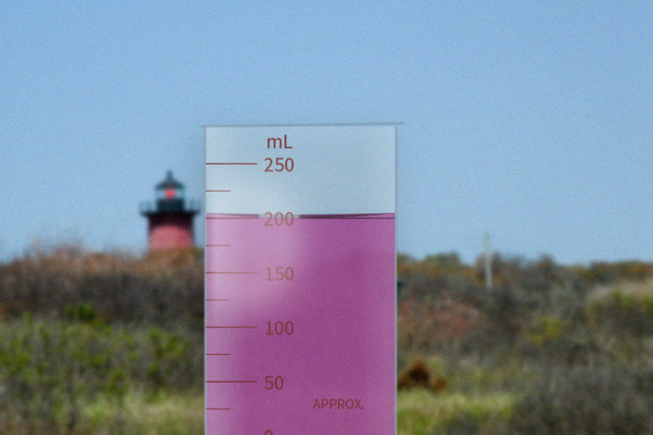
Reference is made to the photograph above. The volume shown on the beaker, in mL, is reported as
200 mL
